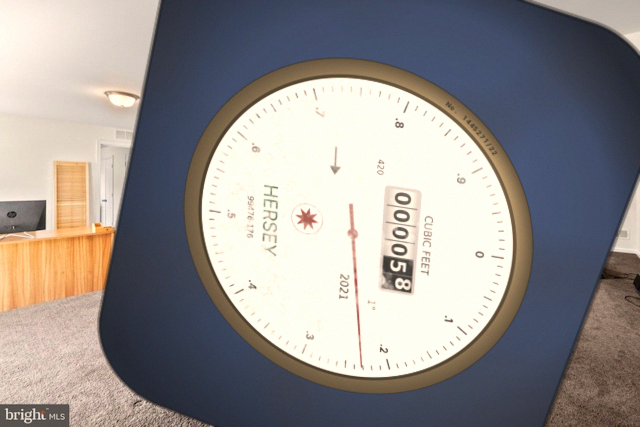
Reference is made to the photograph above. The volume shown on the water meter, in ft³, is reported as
58.23 ft³
